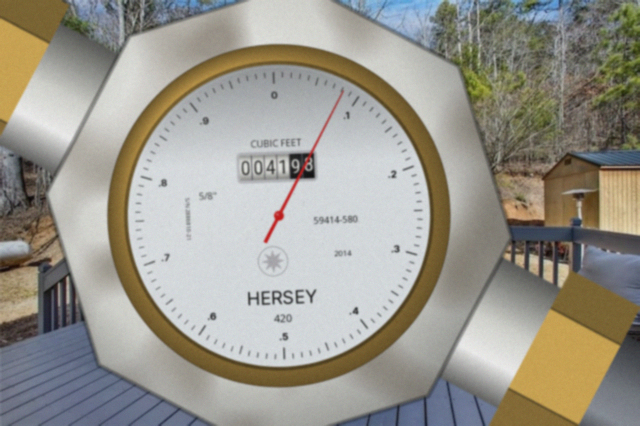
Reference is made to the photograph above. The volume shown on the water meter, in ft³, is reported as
4198.08 ft³
